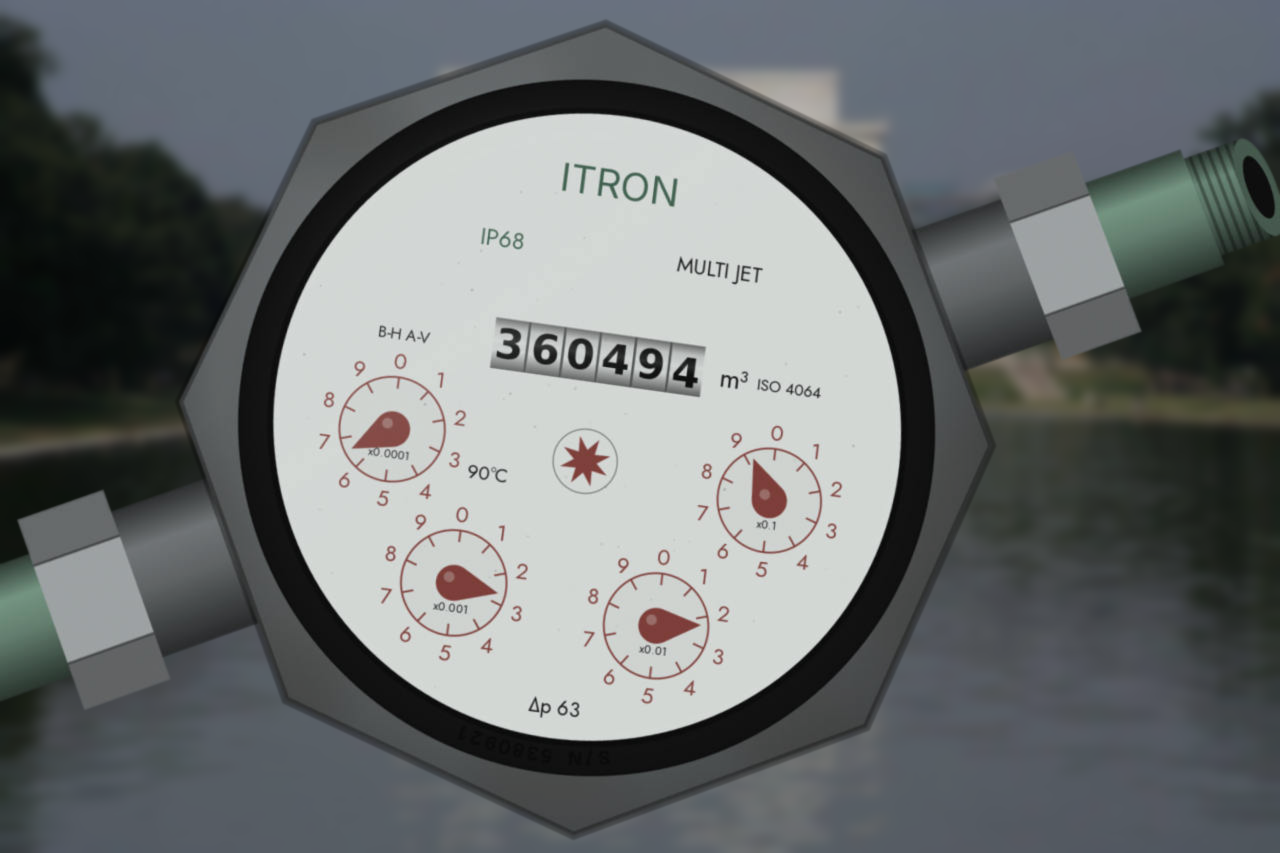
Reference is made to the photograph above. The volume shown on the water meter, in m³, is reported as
360493.9226 m³
